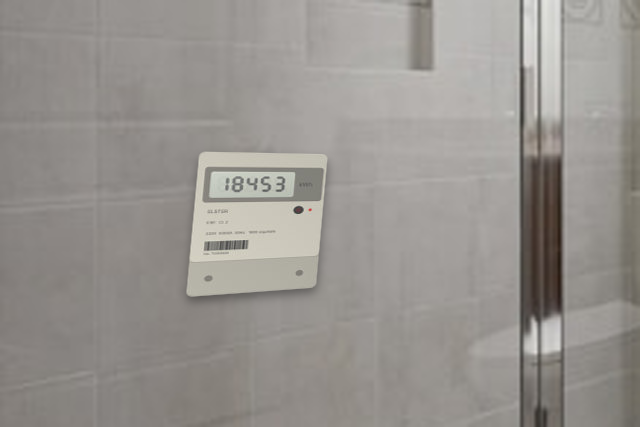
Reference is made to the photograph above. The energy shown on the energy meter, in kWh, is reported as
18453 kWh
